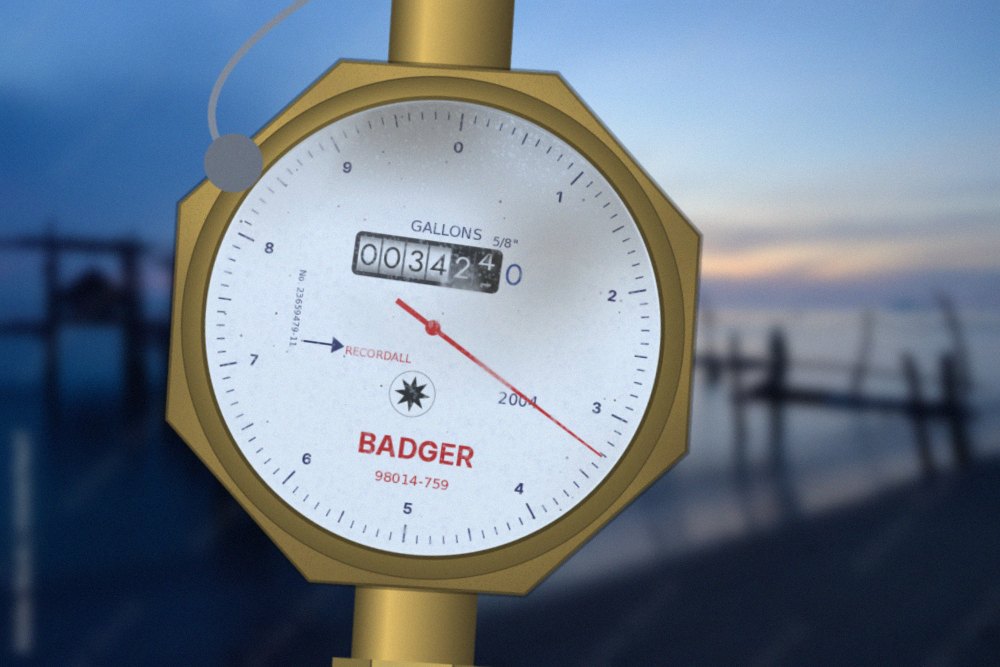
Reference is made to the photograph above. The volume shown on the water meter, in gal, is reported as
34243.3 gal
